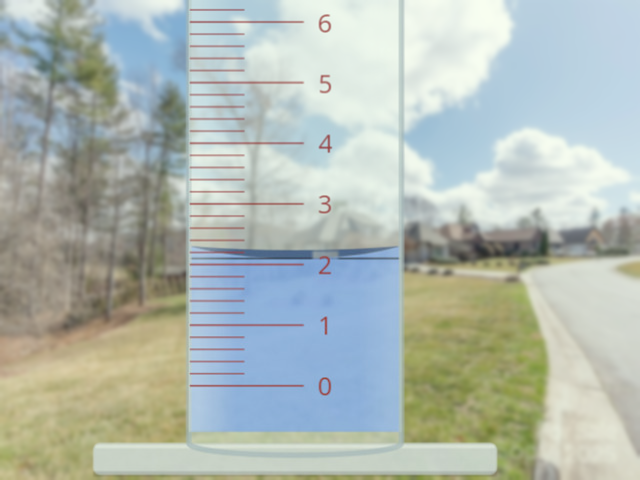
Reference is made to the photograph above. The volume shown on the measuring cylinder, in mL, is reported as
2.1 mL
